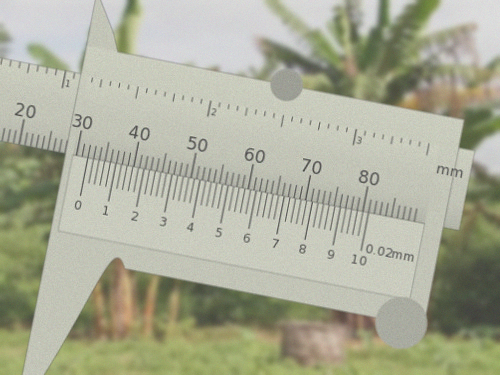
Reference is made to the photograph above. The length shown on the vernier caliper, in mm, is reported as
32.0 mm
